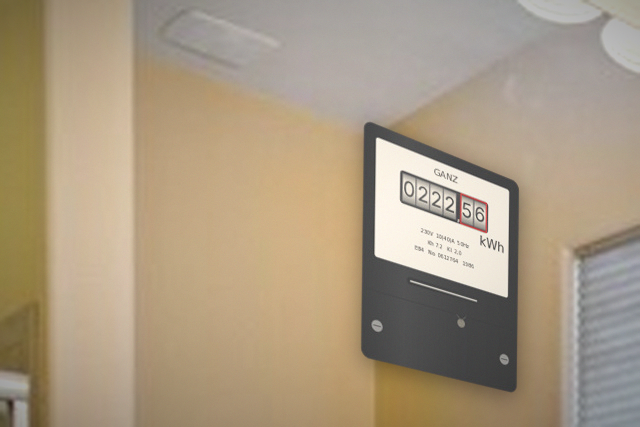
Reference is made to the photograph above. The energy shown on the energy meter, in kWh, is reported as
222.56 kWh
